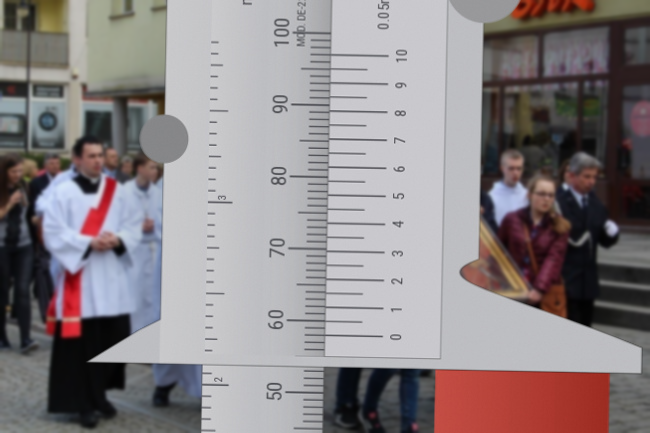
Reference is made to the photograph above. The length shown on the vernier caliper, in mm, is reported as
58.0 mm
